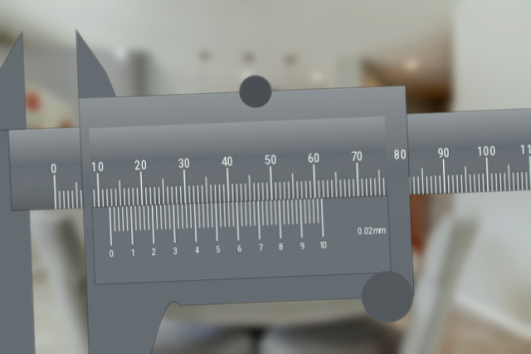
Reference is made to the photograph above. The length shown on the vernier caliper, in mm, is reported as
12.5 mm
